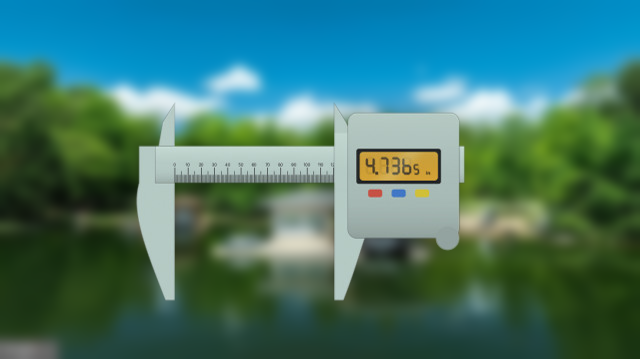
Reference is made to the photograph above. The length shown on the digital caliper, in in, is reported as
4.7365 in
